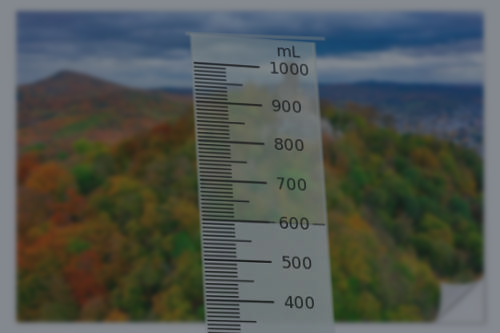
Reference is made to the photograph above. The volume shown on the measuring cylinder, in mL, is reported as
600 mL
